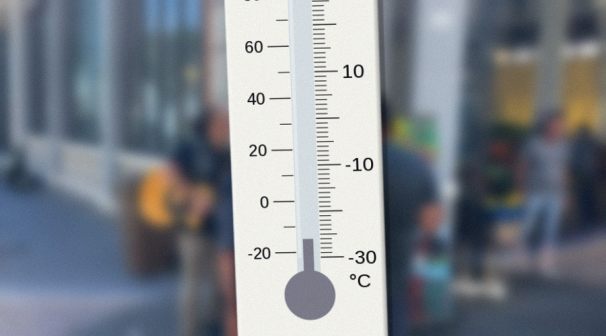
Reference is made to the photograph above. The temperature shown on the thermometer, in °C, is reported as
-26 °C
